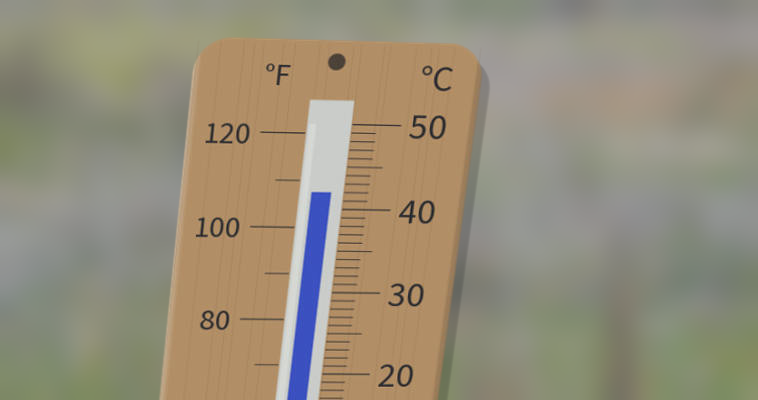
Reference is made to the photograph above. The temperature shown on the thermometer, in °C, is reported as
42 °C
